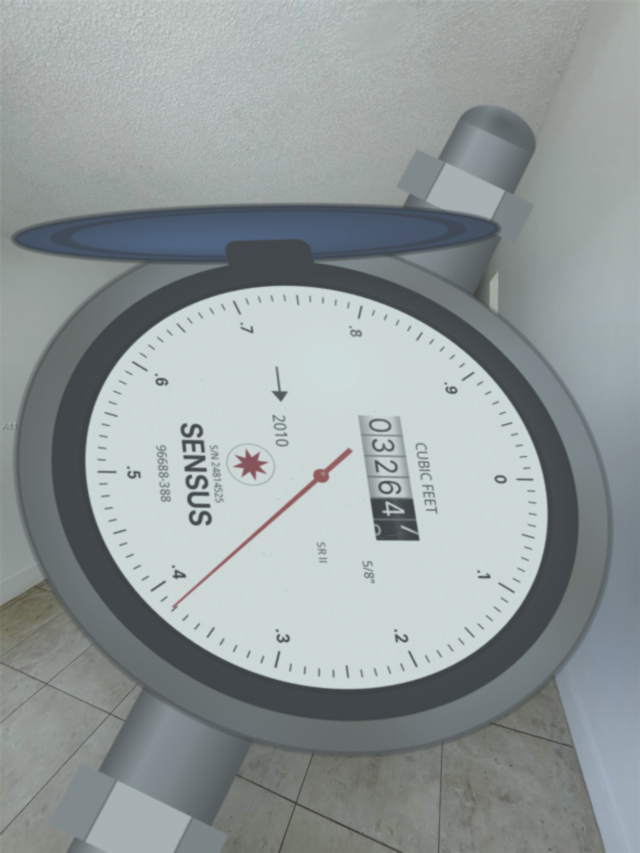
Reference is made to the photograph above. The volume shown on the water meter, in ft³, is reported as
32647.38 ft³
